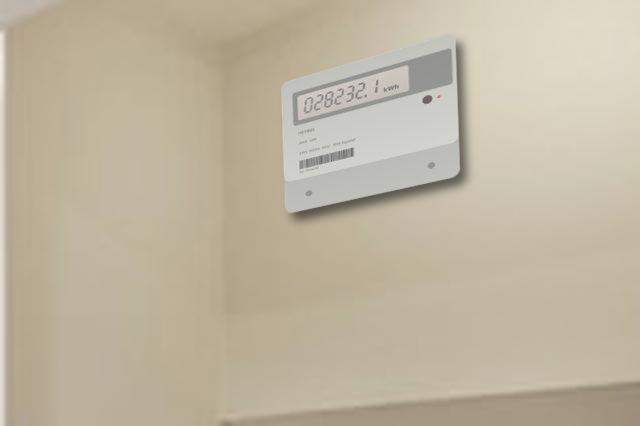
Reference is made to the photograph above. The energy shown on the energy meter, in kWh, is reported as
28232.1 kWh
